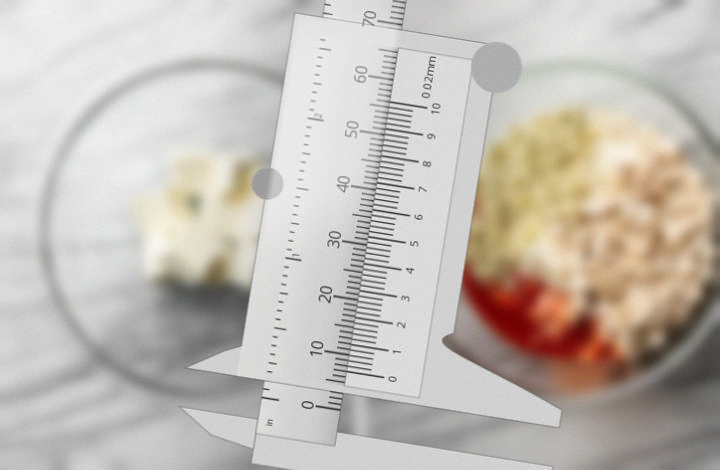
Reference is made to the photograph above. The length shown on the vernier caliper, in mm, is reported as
7.0 mm
